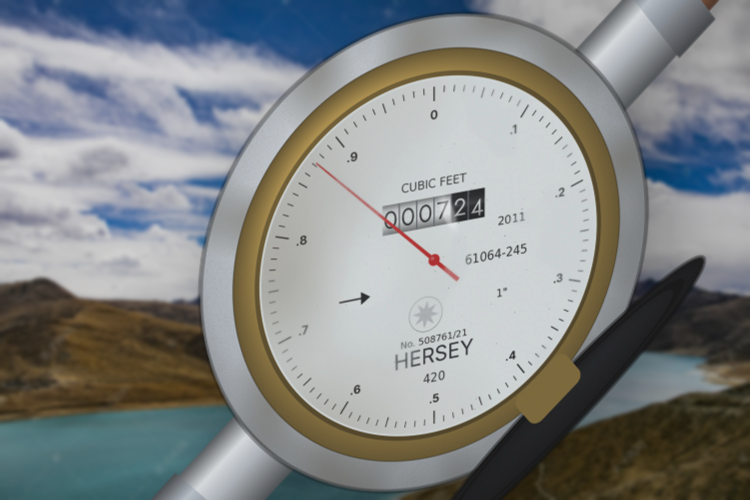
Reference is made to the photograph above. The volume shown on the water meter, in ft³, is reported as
723.87 ft³
